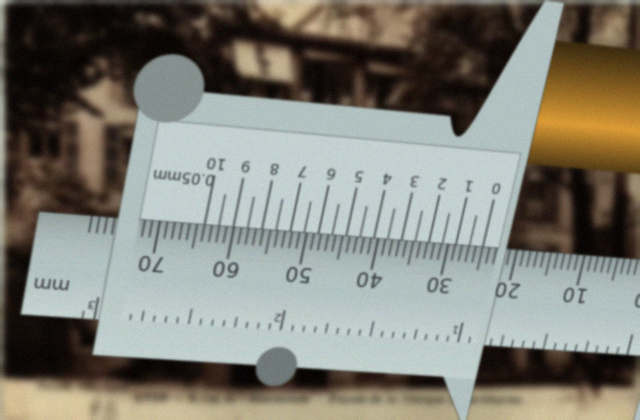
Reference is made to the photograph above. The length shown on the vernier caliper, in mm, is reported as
25.0 mm
